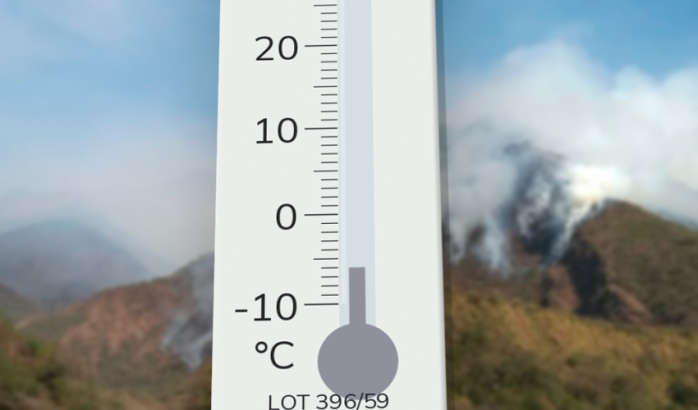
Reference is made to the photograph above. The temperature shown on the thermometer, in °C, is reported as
-6 °C
